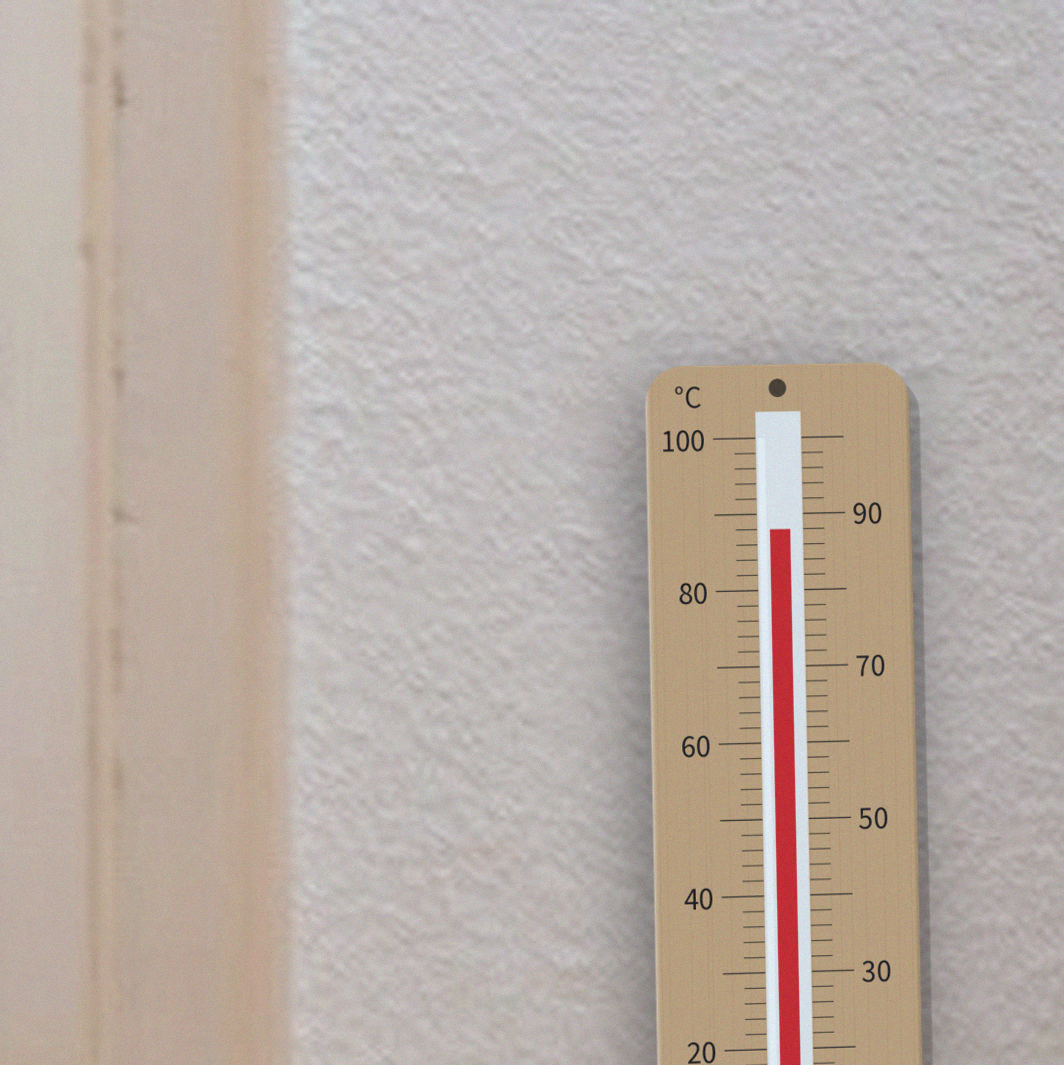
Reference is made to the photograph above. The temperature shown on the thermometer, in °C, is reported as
88 °C
